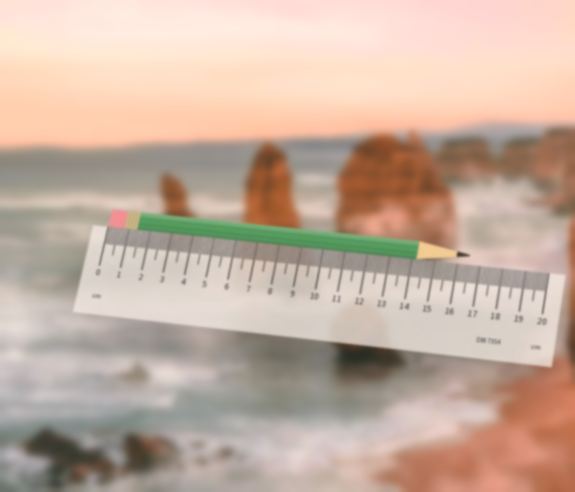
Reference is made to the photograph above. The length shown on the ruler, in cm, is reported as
16.5 cm
